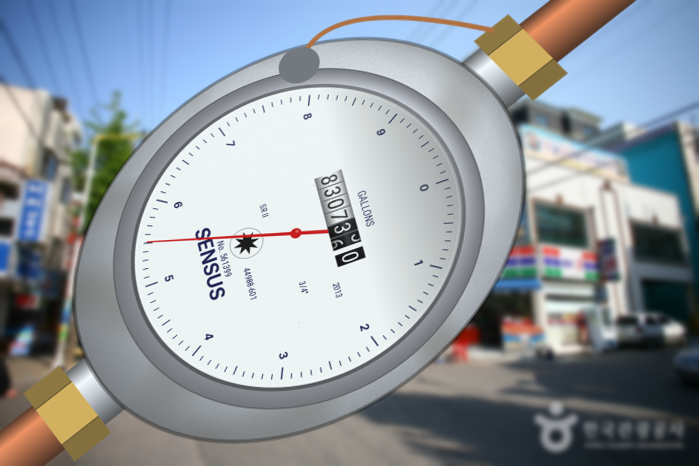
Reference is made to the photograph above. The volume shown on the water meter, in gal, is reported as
8307355.5 gal
